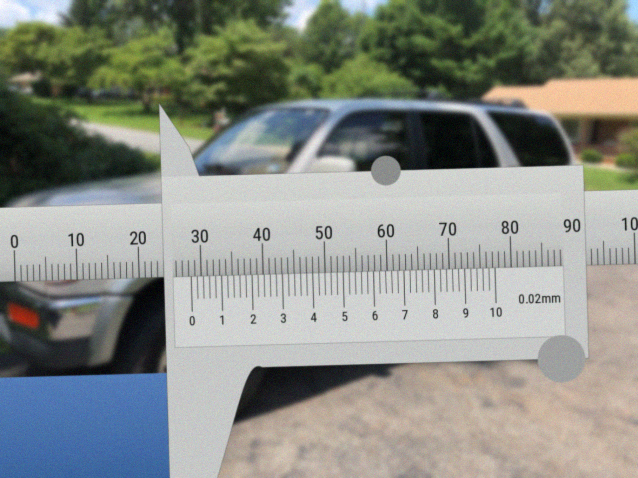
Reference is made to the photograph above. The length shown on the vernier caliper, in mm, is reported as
28.4 mm
